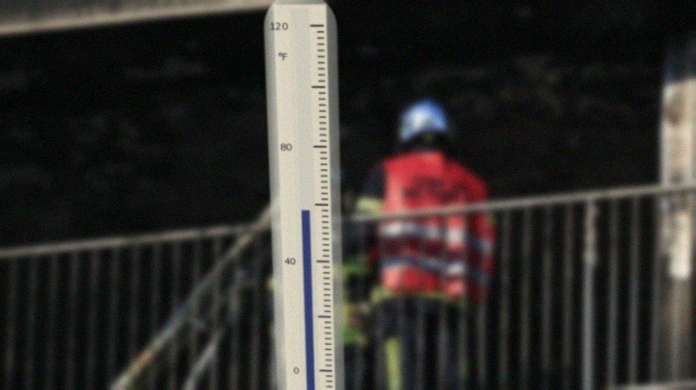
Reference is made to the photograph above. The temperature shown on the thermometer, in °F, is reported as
58 °F
